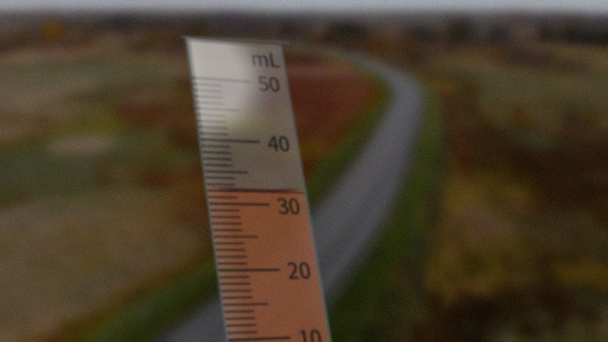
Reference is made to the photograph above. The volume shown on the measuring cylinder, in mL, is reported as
32 mL
